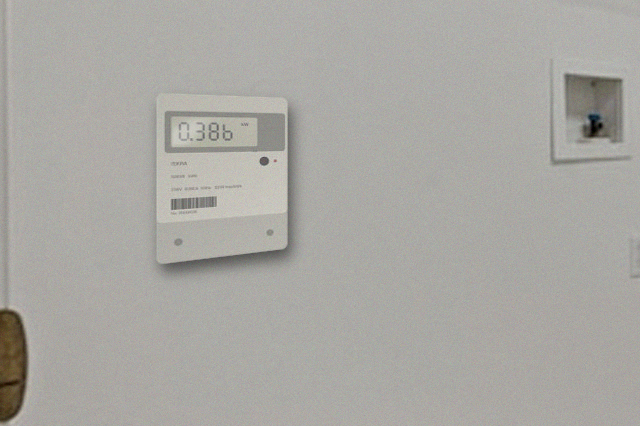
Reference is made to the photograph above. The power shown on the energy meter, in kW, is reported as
0.386 kW
